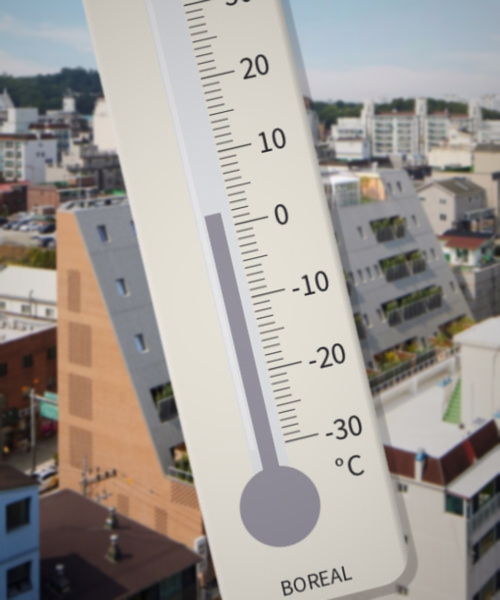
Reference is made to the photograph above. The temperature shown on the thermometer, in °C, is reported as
2 °C
